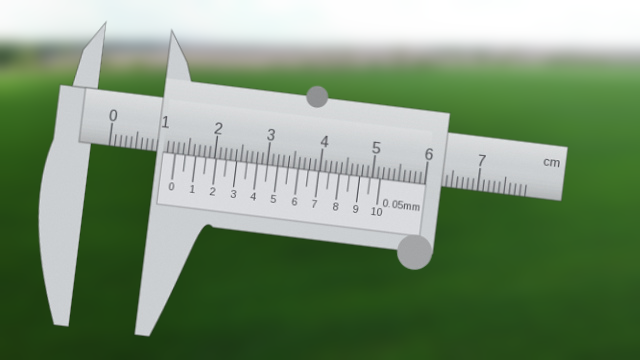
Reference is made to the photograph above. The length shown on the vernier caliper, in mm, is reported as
12.5 mm
